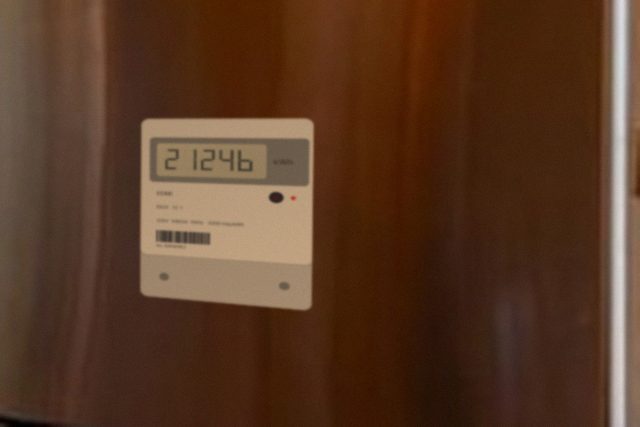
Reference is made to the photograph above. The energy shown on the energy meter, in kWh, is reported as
21246 kWh
